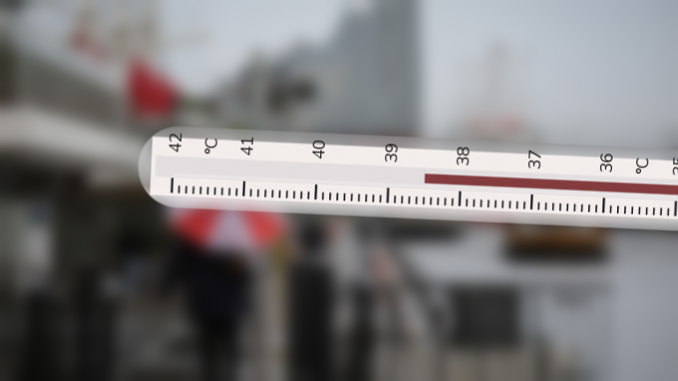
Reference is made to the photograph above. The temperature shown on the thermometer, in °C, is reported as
38.5 °C
